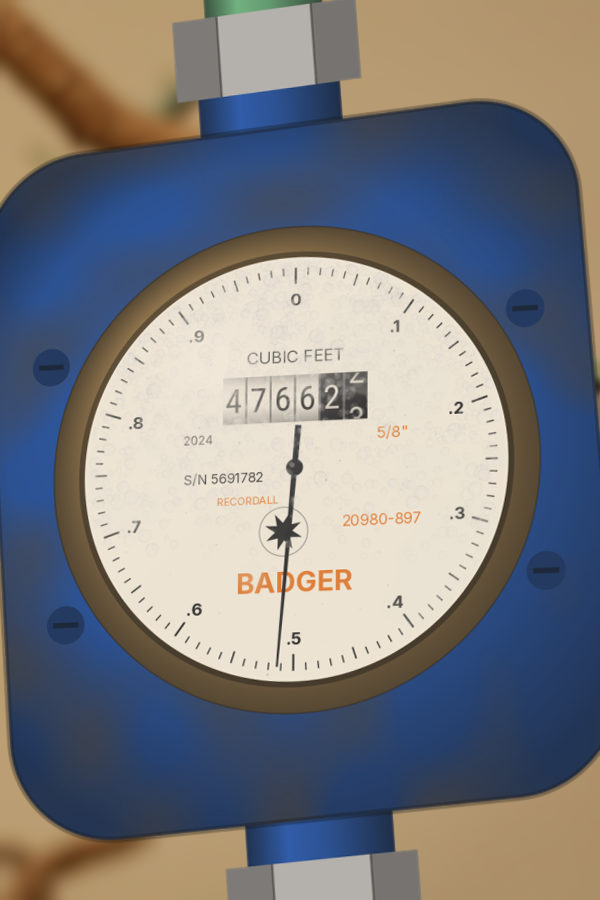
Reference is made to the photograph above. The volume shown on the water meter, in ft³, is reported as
476622.51 ft³
